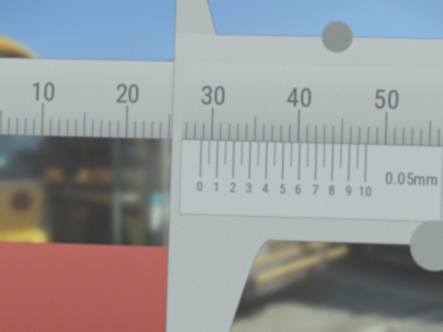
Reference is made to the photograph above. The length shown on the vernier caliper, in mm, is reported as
28.8 mm
